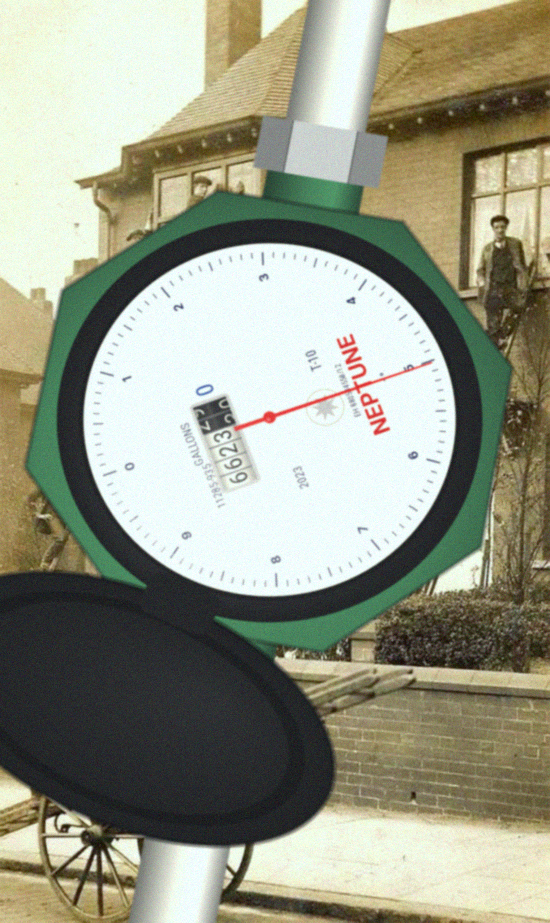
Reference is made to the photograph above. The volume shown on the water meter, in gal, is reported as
6623295.0 gal
